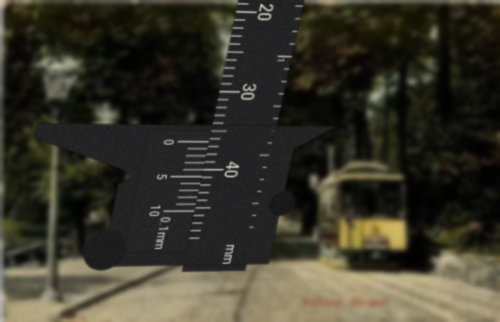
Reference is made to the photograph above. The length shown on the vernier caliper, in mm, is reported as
36.4 mm
